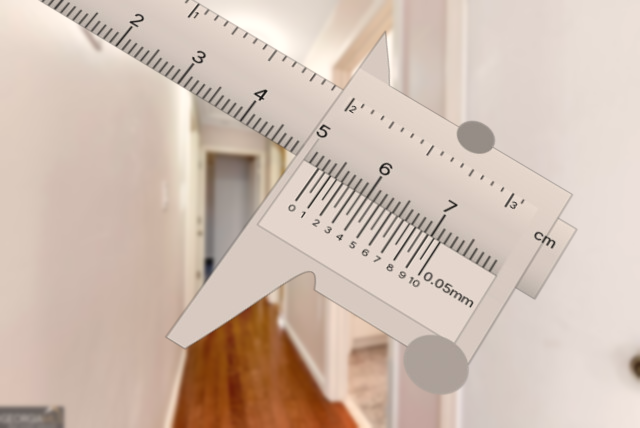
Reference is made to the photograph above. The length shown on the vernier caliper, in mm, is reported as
52.4 mm
